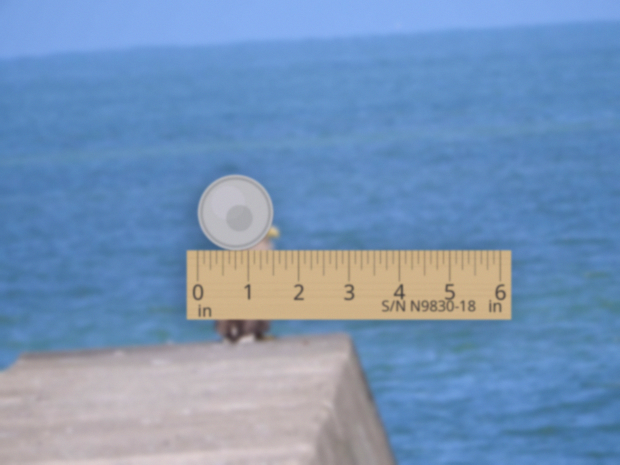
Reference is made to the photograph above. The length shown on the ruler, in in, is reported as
1.5 in
